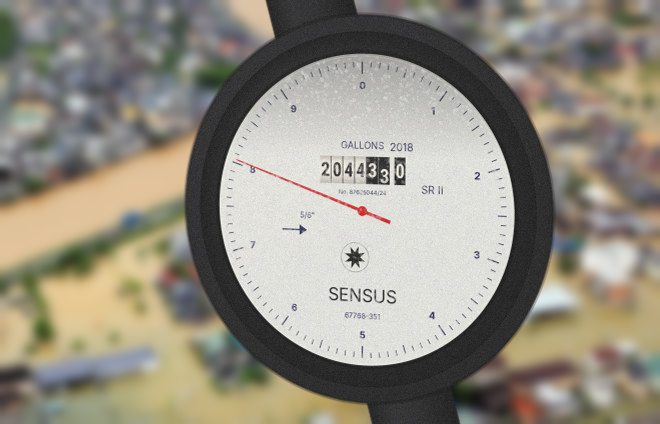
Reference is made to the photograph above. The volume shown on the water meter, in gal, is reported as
2044328.0 gal
